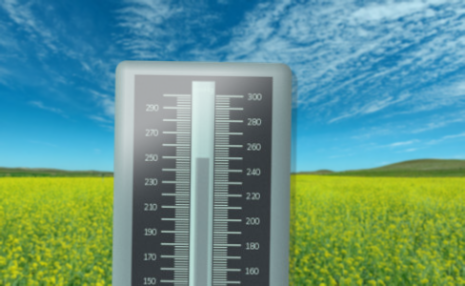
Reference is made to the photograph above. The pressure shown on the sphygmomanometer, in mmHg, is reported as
250 mmHg
